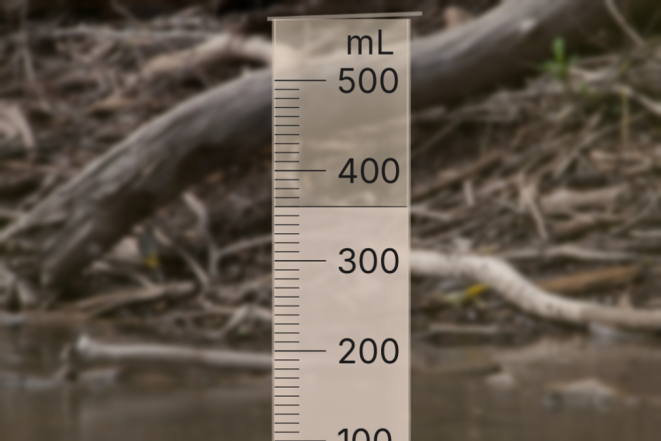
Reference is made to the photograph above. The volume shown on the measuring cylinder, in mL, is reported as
360 mL
